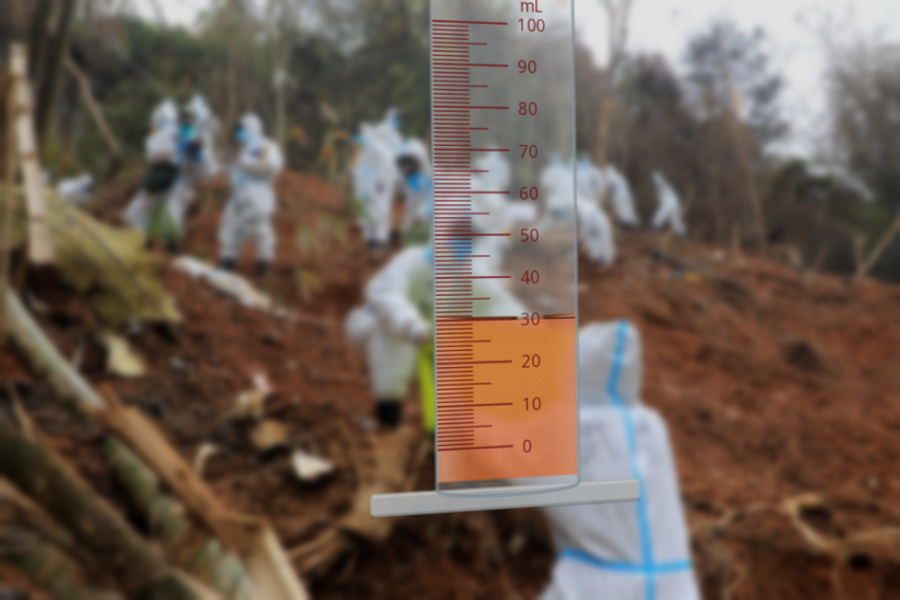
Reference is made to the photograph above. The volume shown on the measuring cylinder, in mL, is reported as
30 mL
